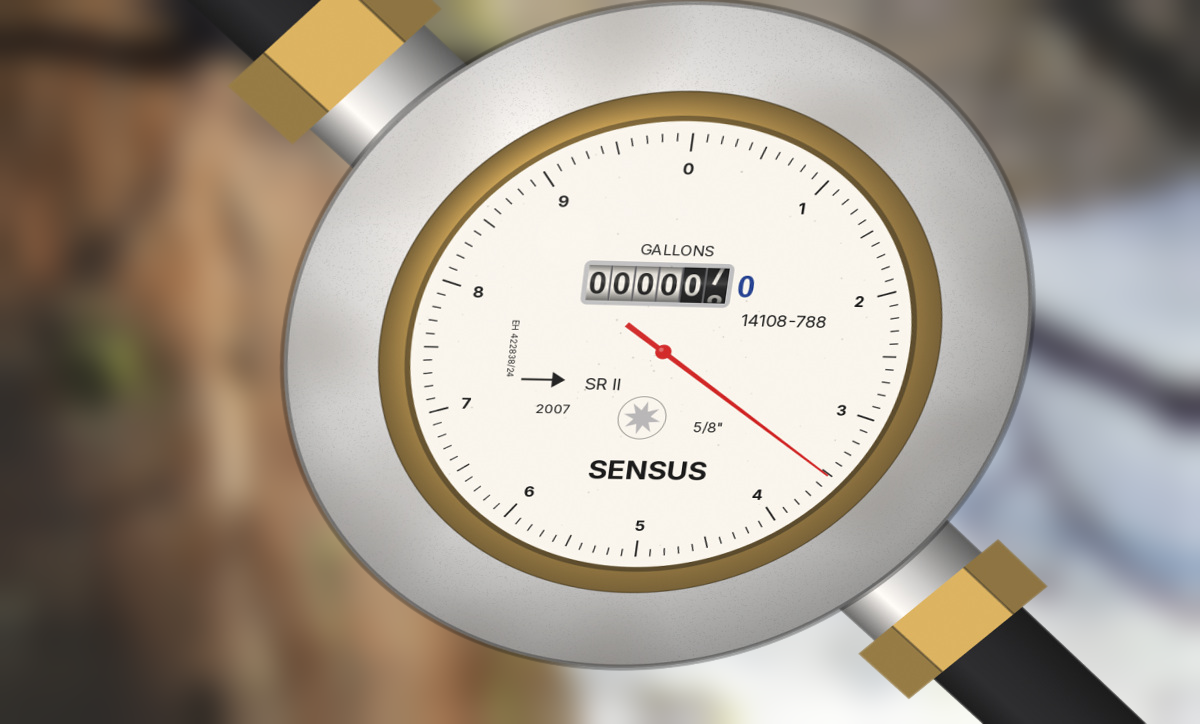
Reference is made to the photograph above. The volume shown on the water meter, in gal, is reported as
73.5 gal
